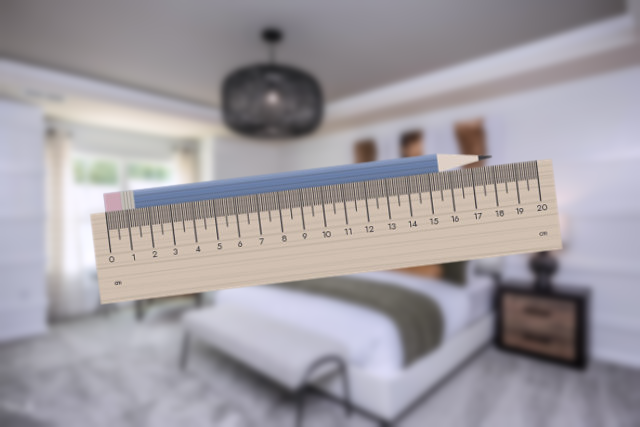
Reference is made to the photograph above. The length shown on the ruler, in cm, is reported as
18 cm
